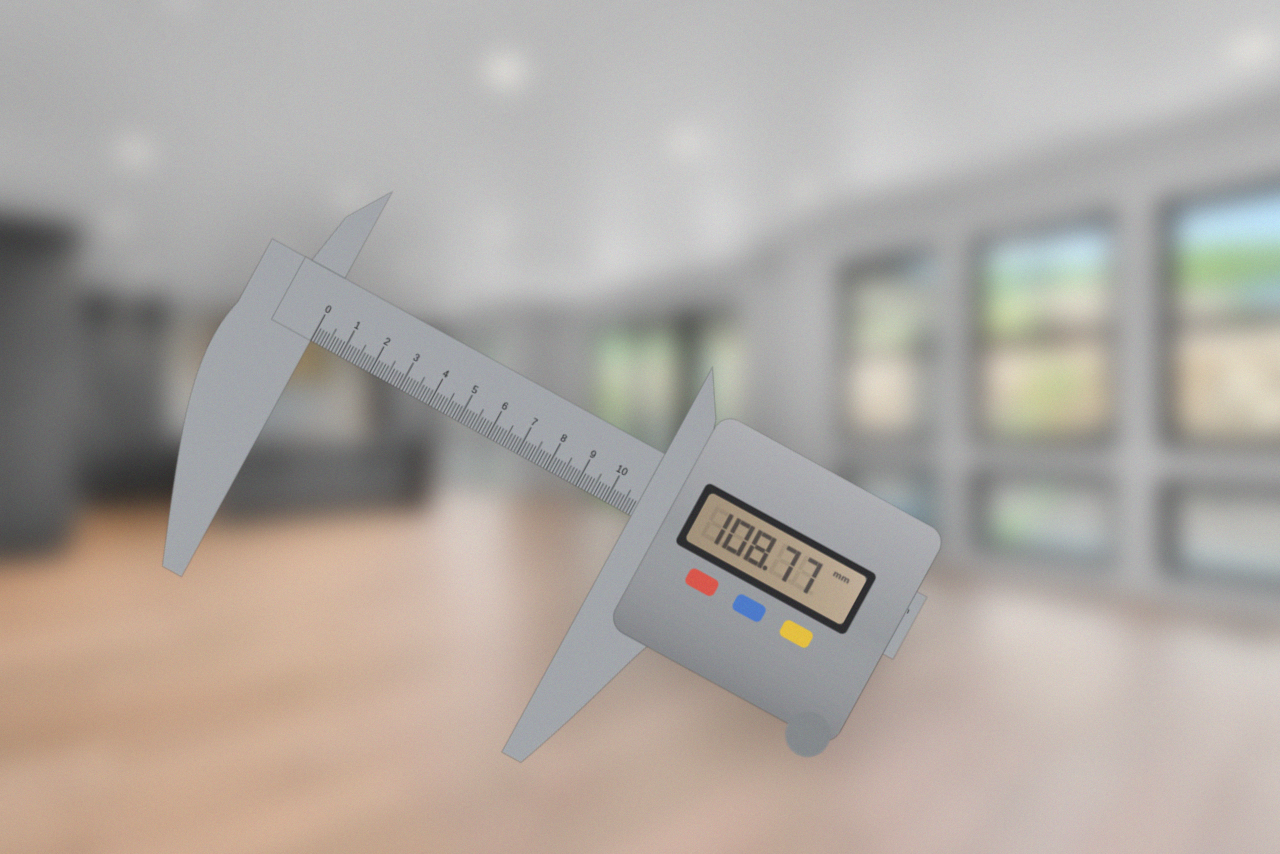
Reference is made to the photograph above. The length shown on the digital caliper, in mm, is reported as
108.77 mm
